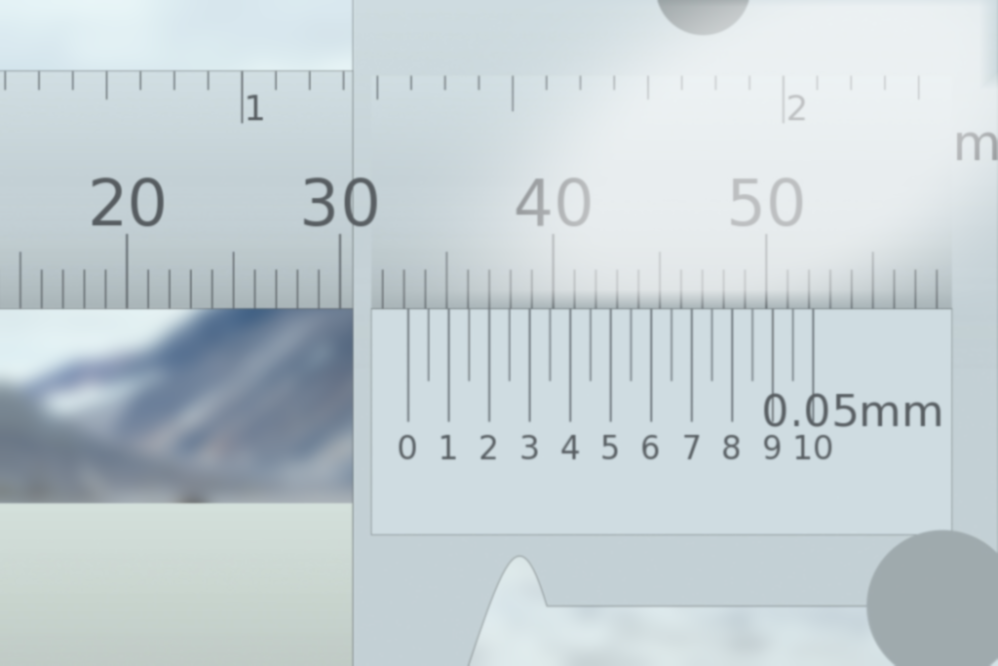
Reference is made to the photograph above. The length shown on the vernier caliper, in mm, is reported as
33.2 mm
